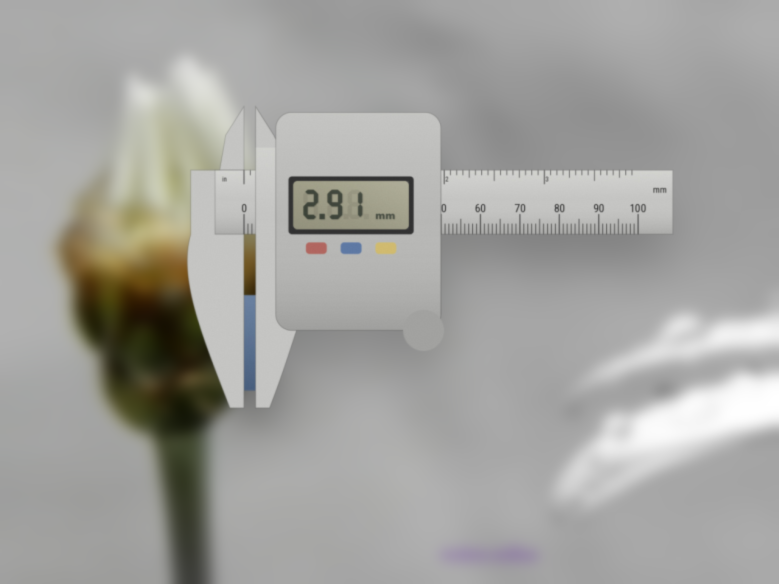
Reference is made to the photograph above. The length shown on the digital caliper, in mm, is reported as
2.91 mm
